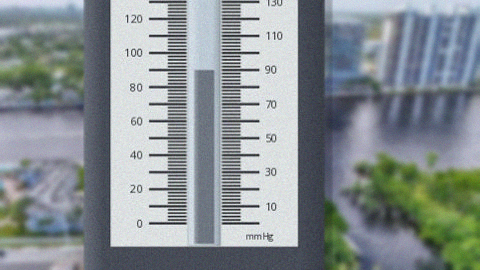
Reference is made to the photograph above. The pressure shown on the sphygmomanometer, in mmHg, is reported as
90 mmHg
